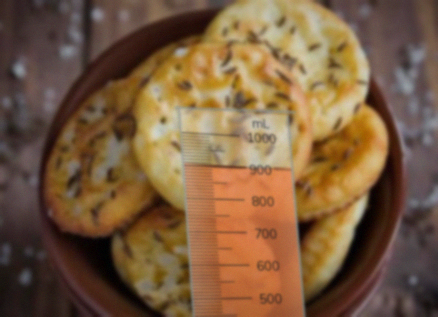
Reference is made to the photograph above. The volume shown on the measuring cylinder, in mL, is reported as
900 mL
